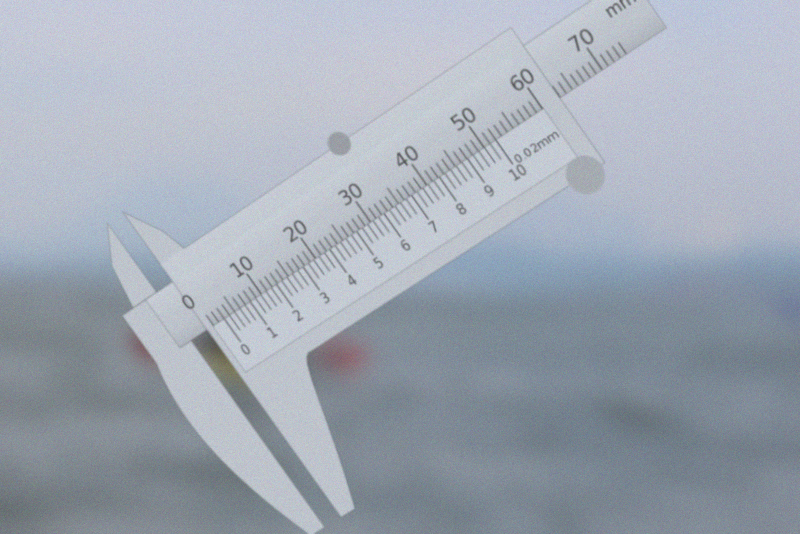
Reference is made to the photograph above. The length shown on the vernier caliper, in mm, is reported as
3.0 mm
